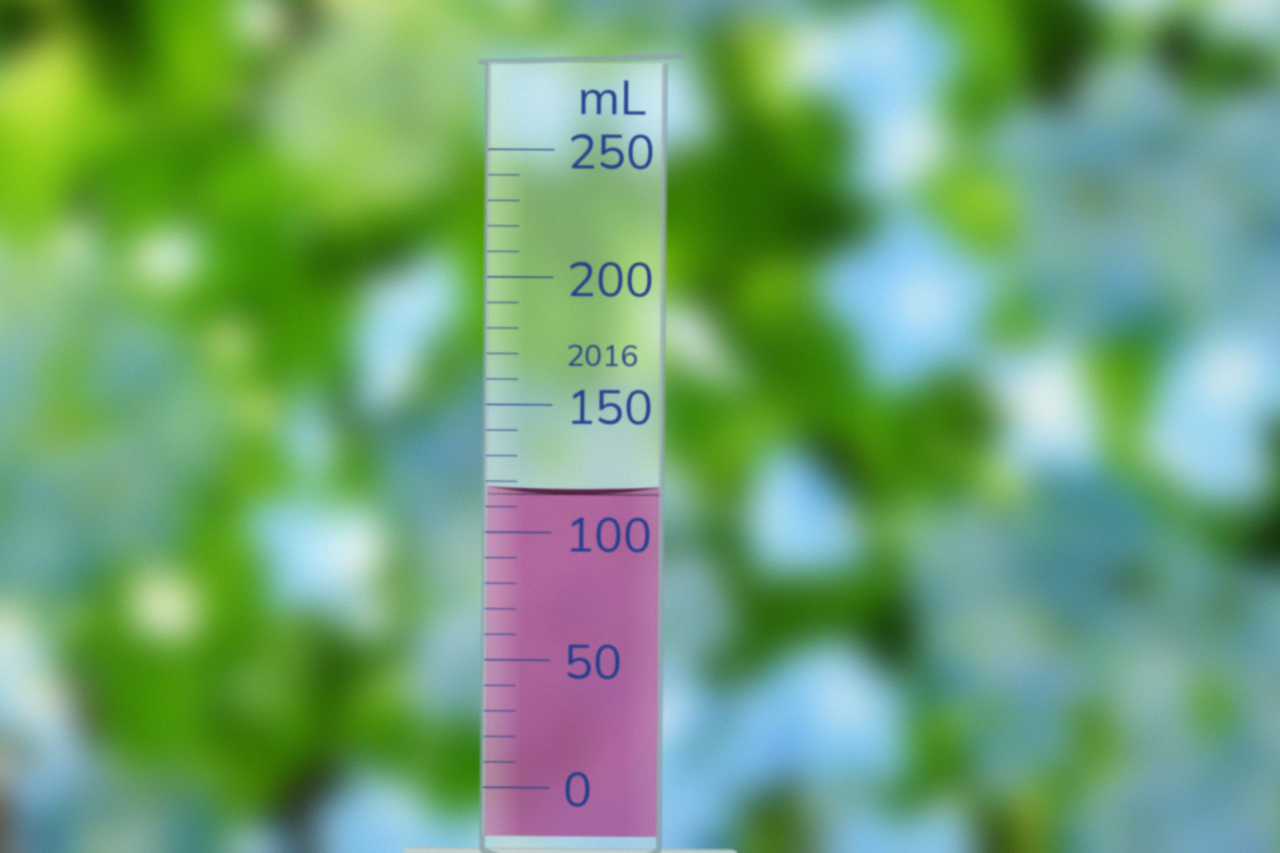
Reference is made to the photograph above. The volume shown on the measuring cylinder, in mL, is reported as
115 mL
